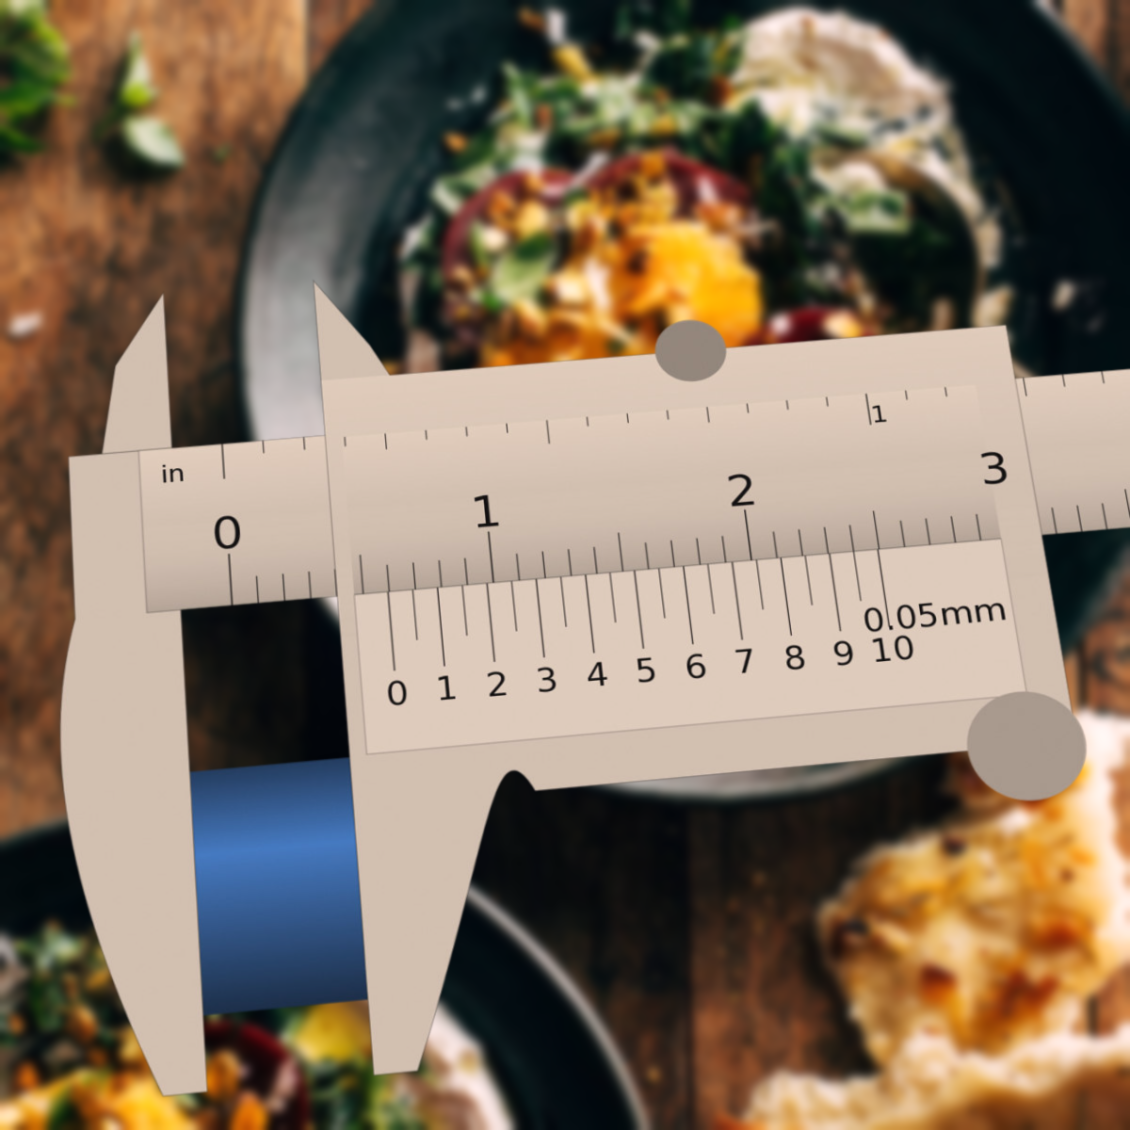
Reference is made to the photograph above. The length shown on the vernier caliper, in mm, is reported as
5.95 mm
